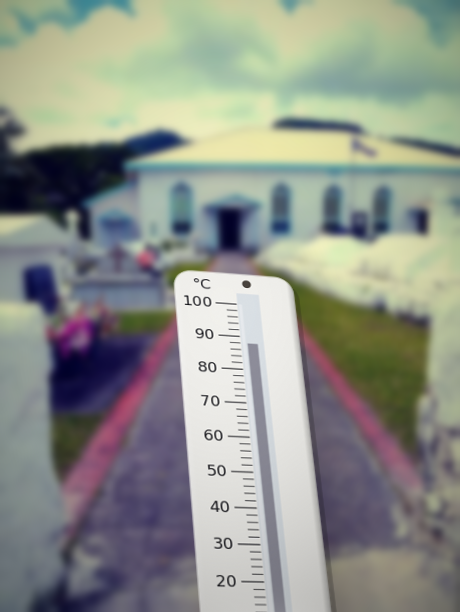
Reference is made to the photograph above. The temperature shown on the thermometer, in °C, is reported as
88 °C
